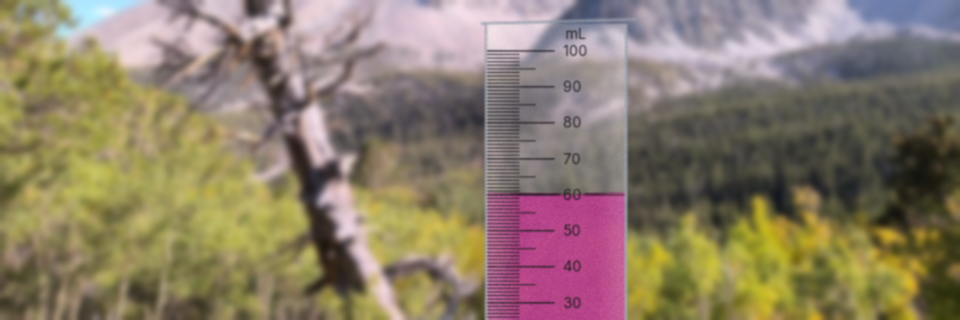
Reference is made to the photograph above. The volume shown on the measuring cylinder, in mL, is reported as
60 mL
